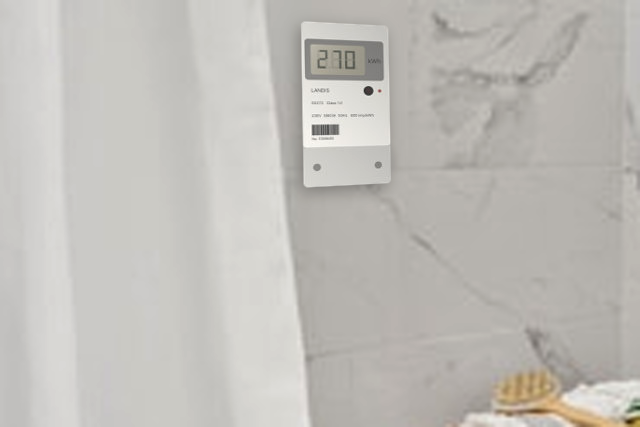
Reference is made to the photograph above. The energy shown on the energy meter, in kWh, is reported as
270 kWh
